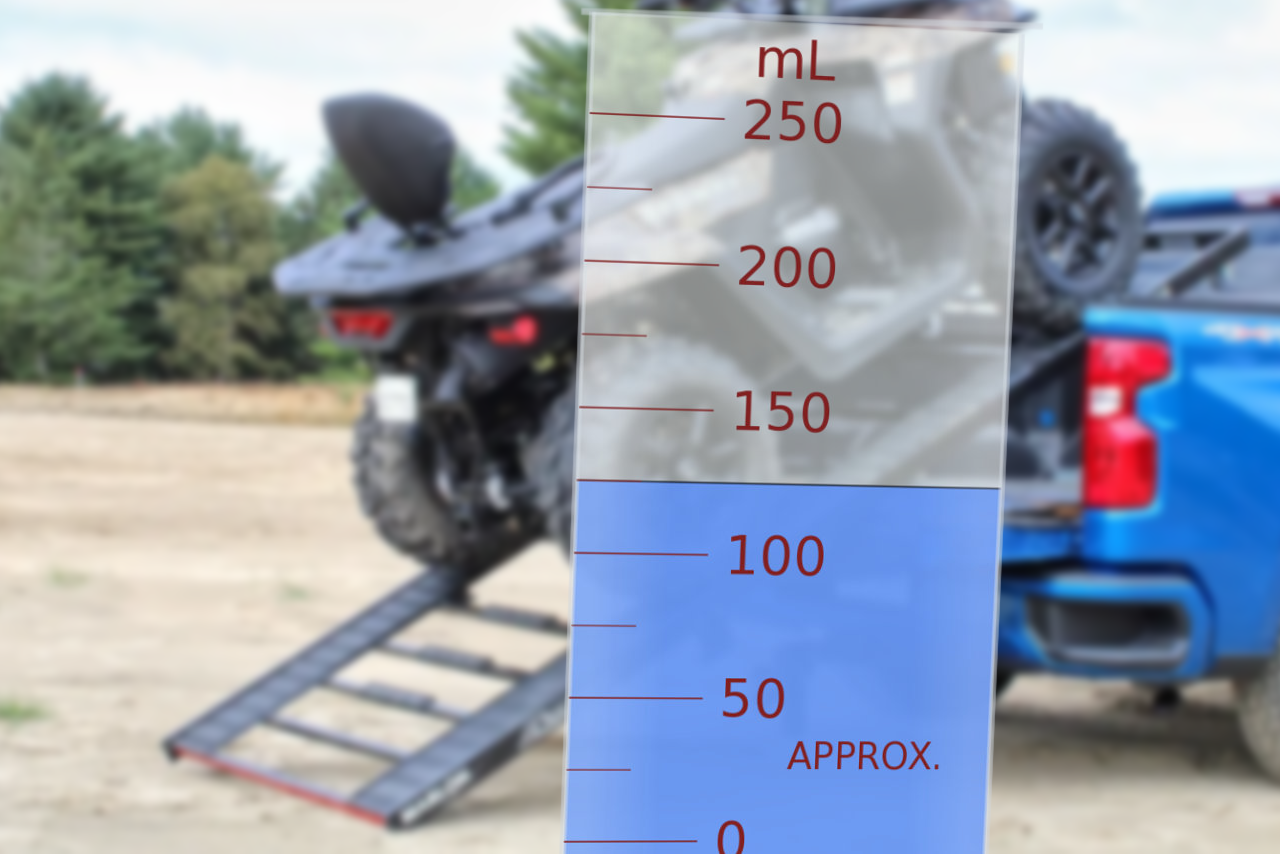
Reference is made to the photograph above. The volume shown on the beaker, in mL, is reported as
125 mL
